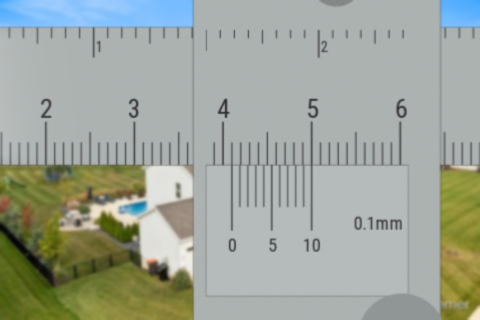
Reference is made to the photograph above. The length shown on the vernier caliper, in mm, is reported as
41.0 mm
